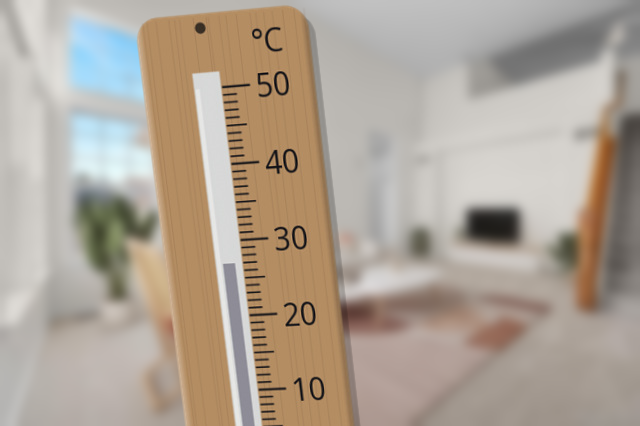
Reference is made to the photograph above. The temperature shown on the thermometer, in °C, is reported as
27 °C
